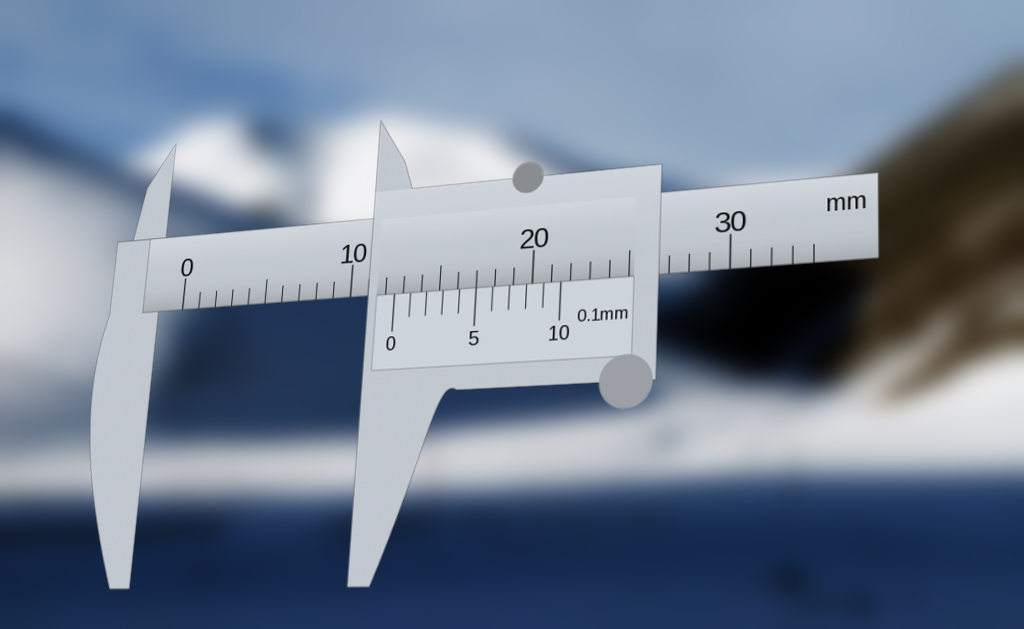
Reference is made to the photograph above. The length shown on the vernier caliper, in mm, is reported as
12.5 mm
